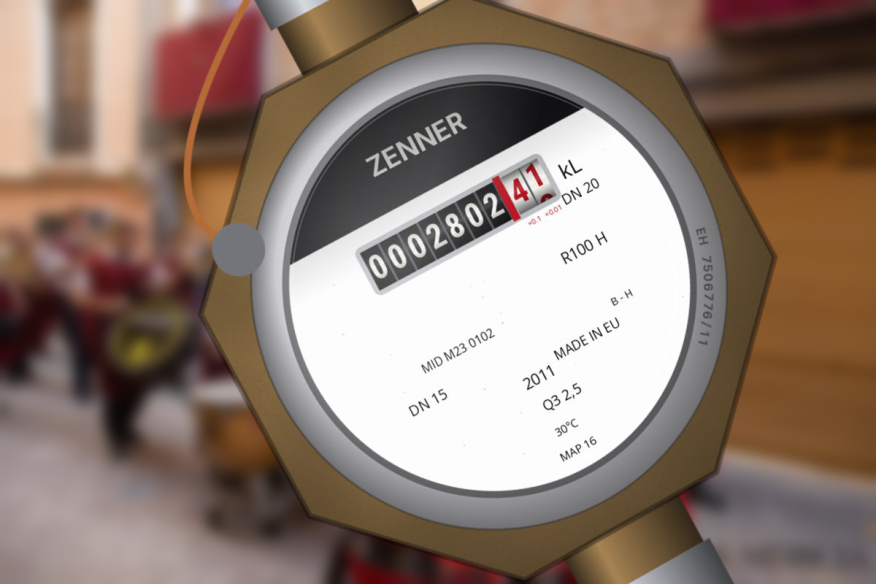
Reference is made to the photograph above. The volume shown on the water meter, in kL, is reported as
2802.41 kL
